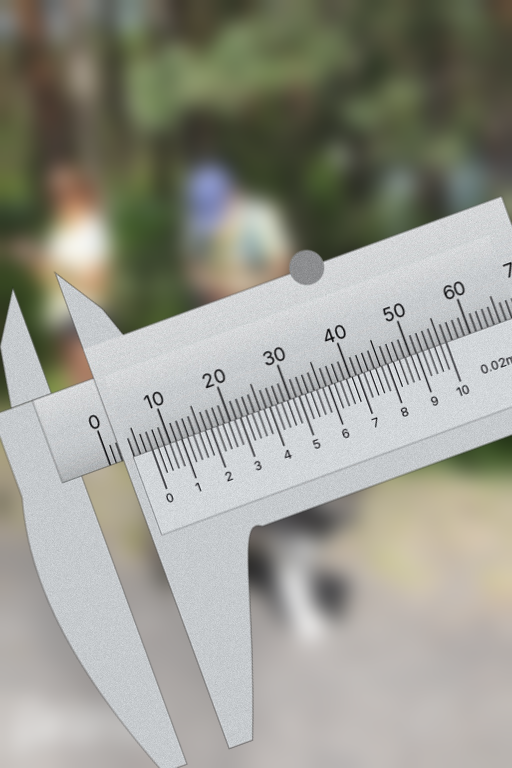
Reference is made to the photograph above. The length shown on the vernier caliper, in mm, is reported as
7.0 mm
